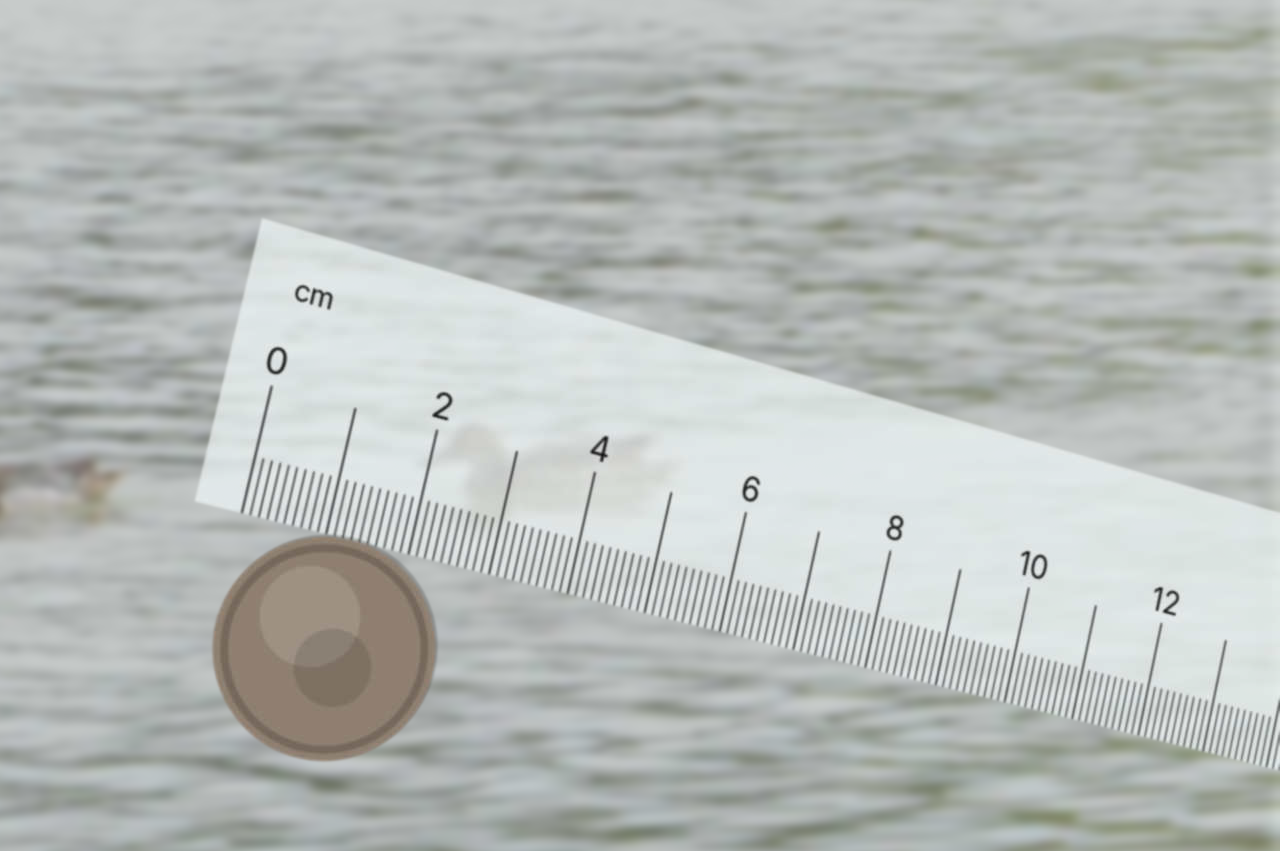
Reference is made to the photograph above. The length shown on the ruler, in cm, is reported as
2.6 cm
